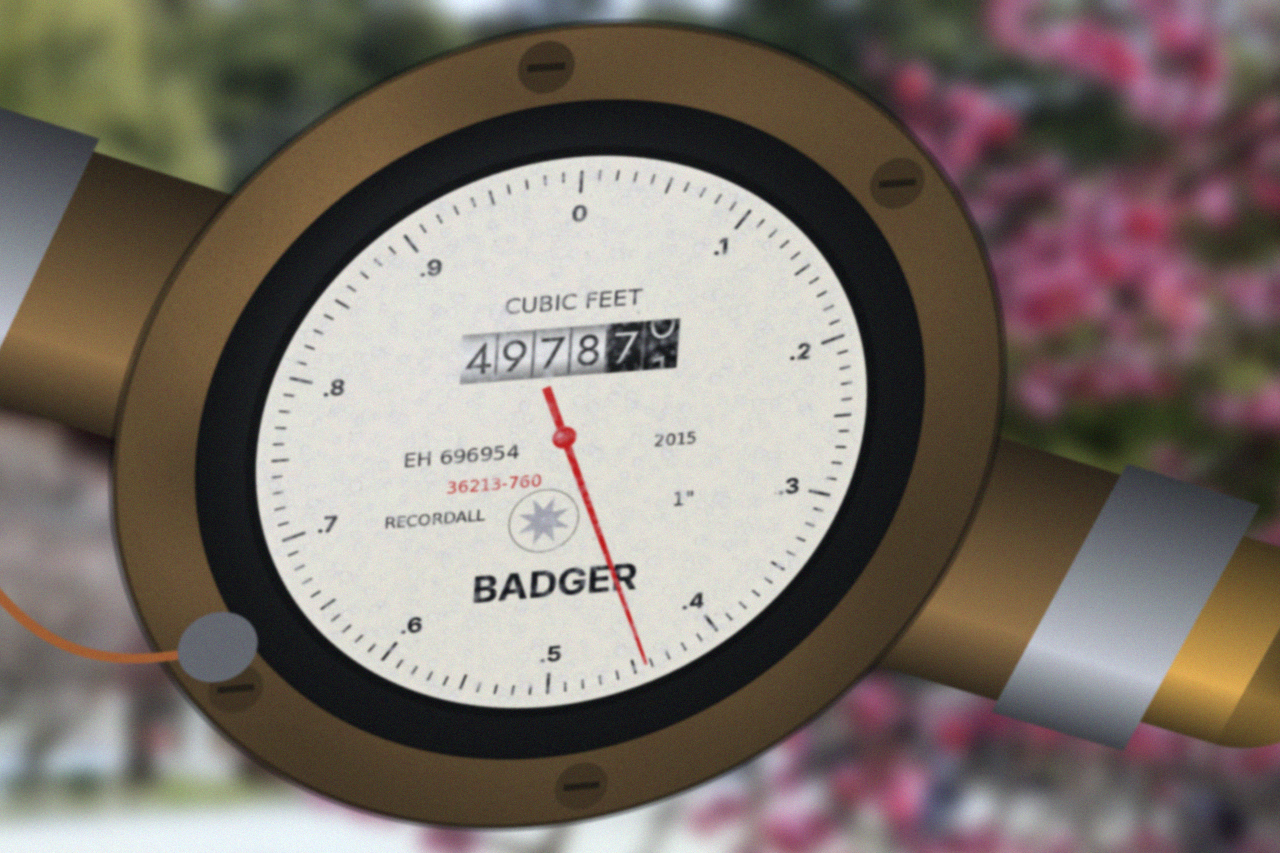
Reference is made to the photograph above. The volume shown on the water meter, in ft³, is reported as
497870.44 ft³
